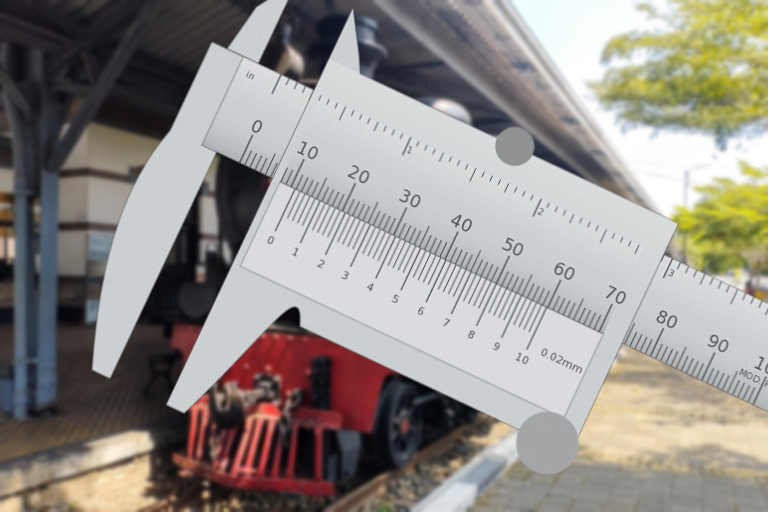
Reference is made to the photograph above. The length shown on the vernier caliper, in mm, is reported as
10.8 mm
